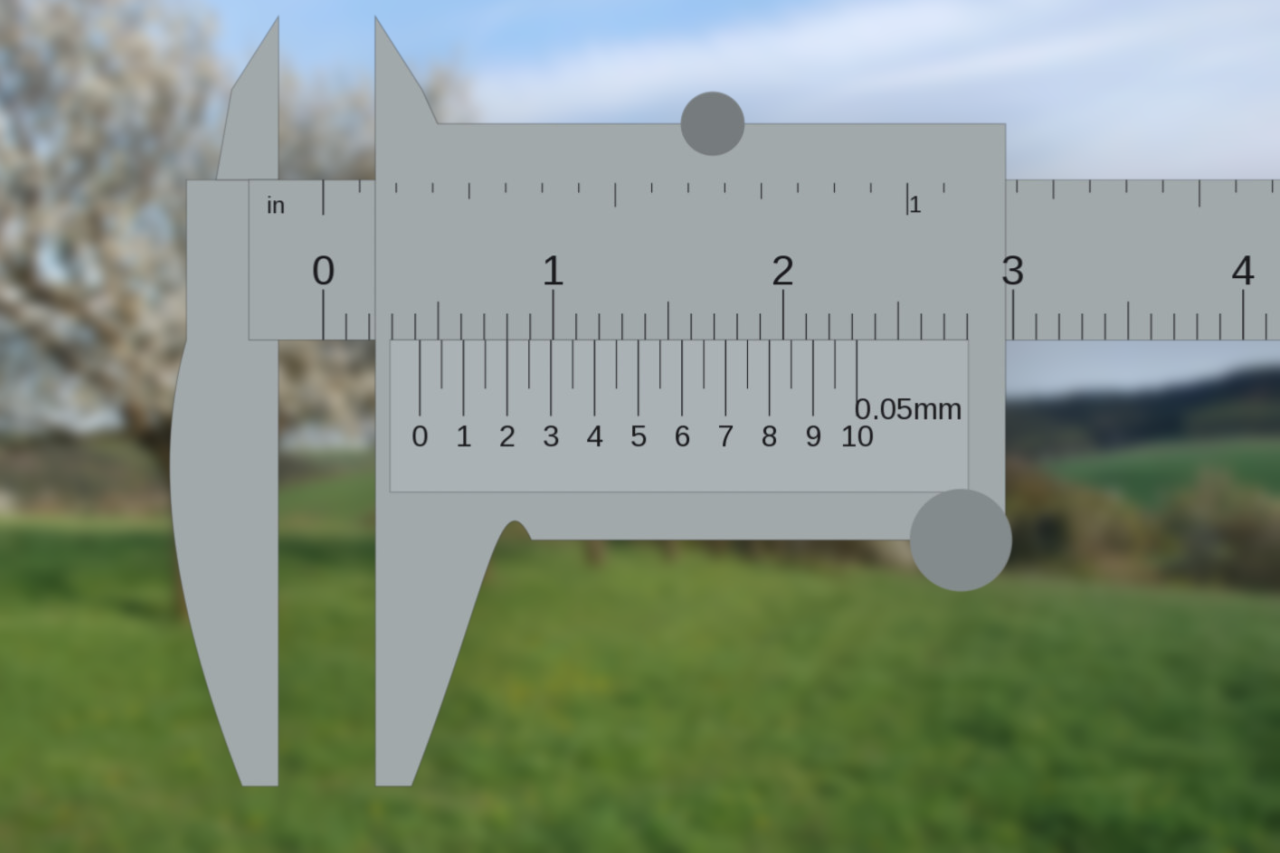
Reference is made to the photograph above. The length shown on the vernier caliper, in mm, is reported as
4.2 mm
